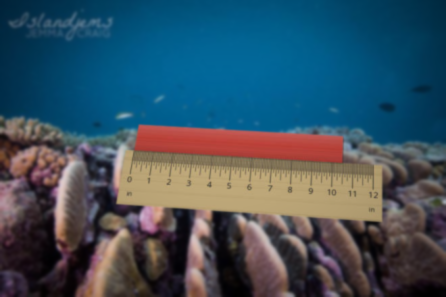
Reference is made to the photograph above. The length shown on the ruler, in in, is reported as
10.5 in
